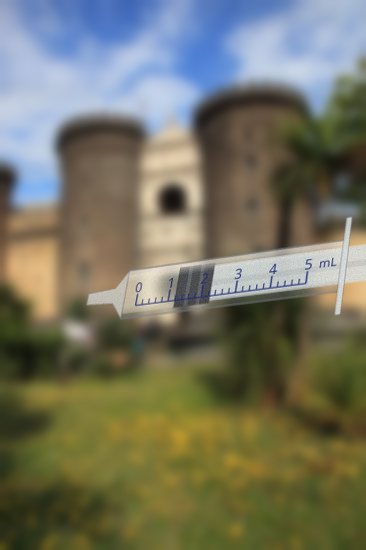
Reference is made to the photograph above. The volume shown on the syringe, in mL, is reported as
1.2 mL
